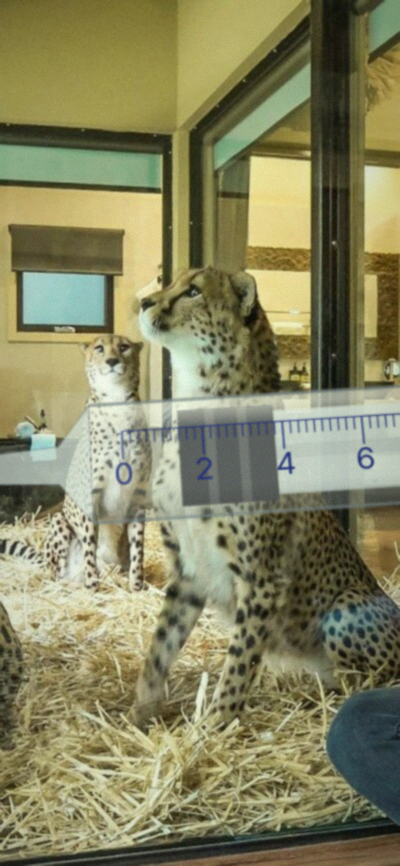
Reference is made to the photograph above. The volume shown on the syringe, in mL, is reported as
1.4 mL
